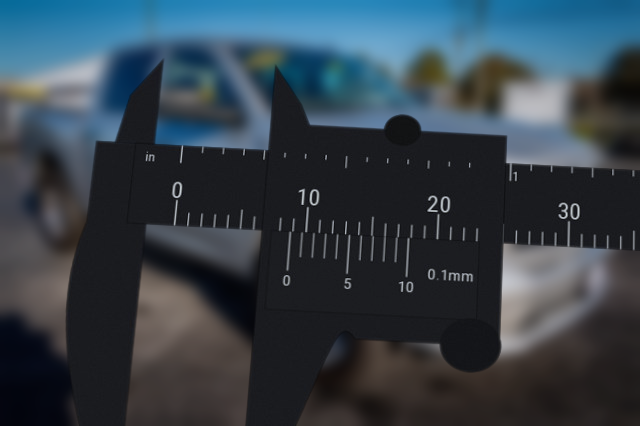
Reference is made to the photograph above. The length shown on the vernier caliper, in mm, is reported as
8.8 mm
